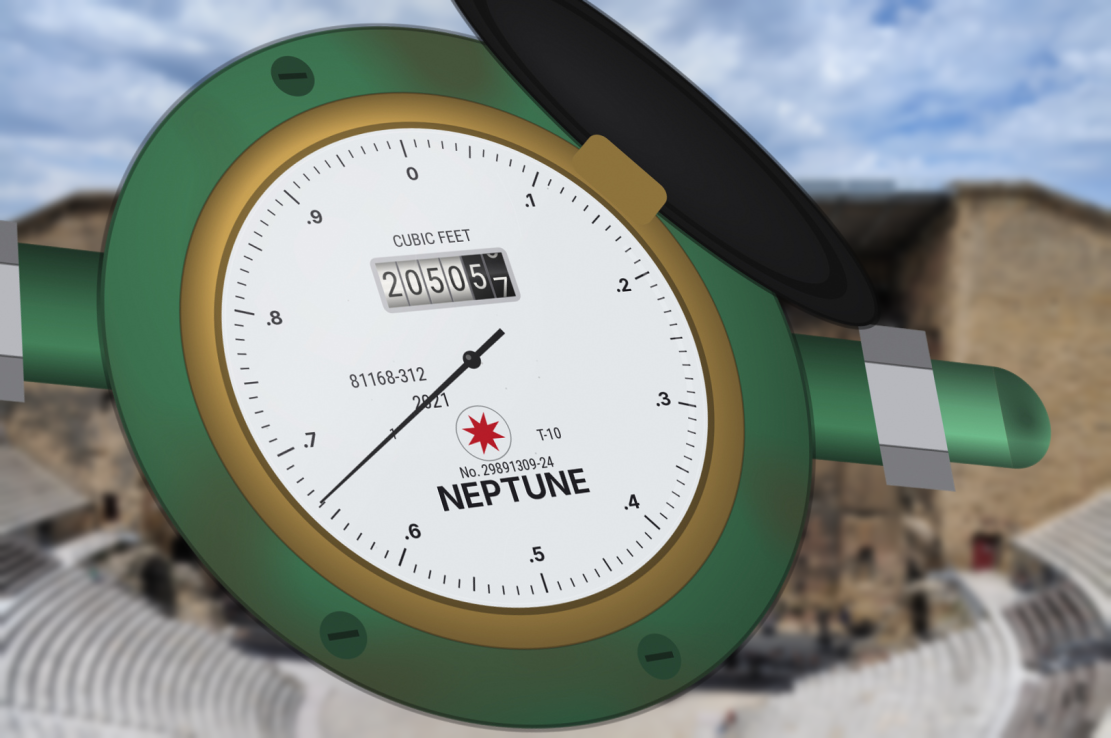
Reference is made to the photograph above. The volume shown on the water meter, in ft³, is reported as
205056.66 ft³
